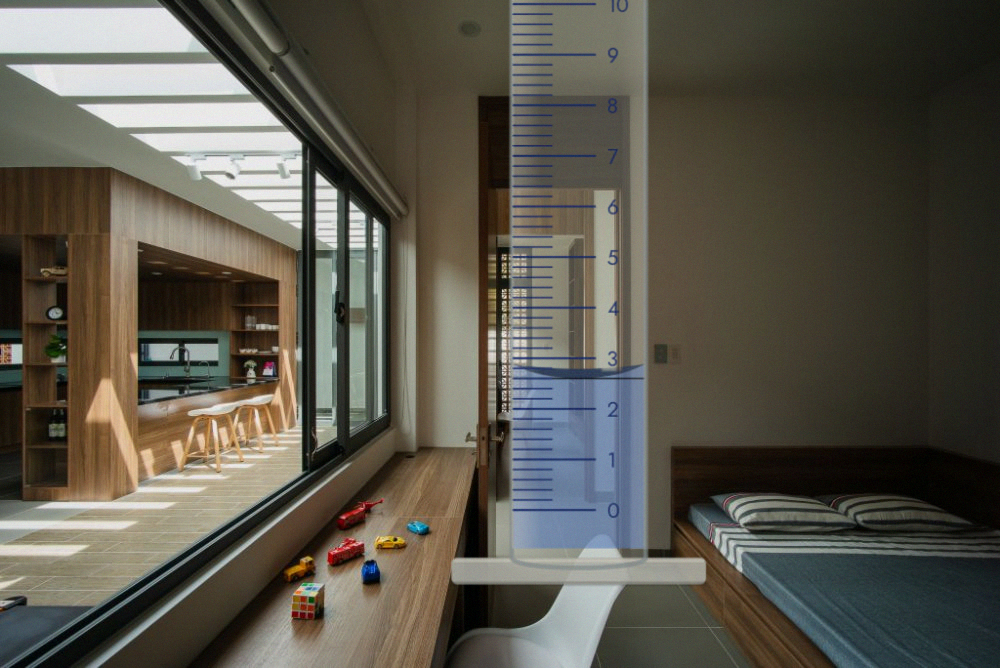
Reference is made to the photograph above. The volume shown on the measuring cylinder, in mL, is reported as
2.6 mL
